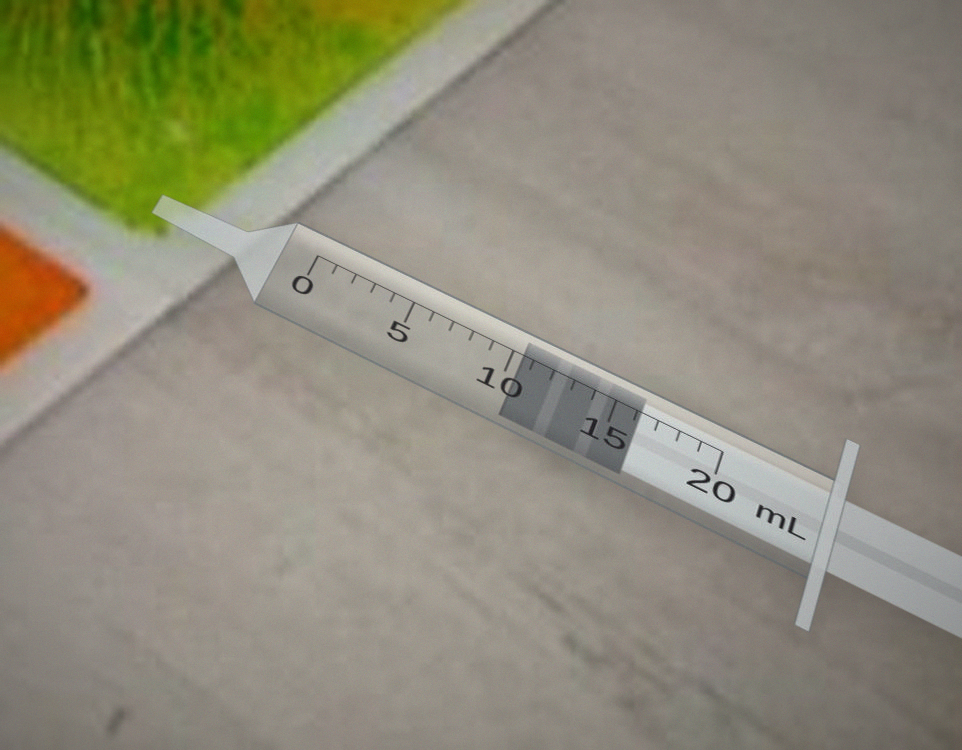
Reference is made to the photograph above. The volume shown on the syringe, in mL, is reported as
10.5 mL
